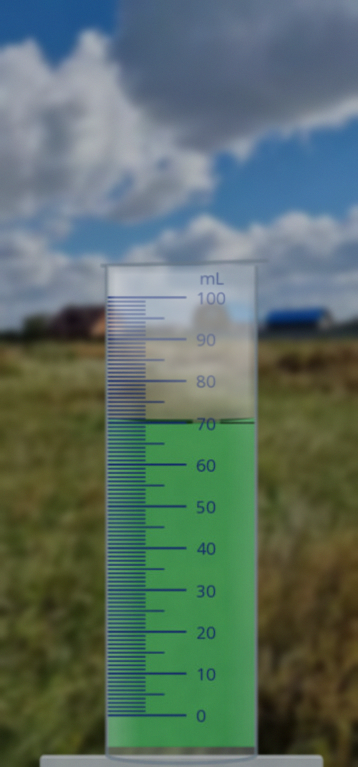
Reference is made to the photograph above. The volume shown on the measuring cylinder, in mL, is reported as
70 mL
